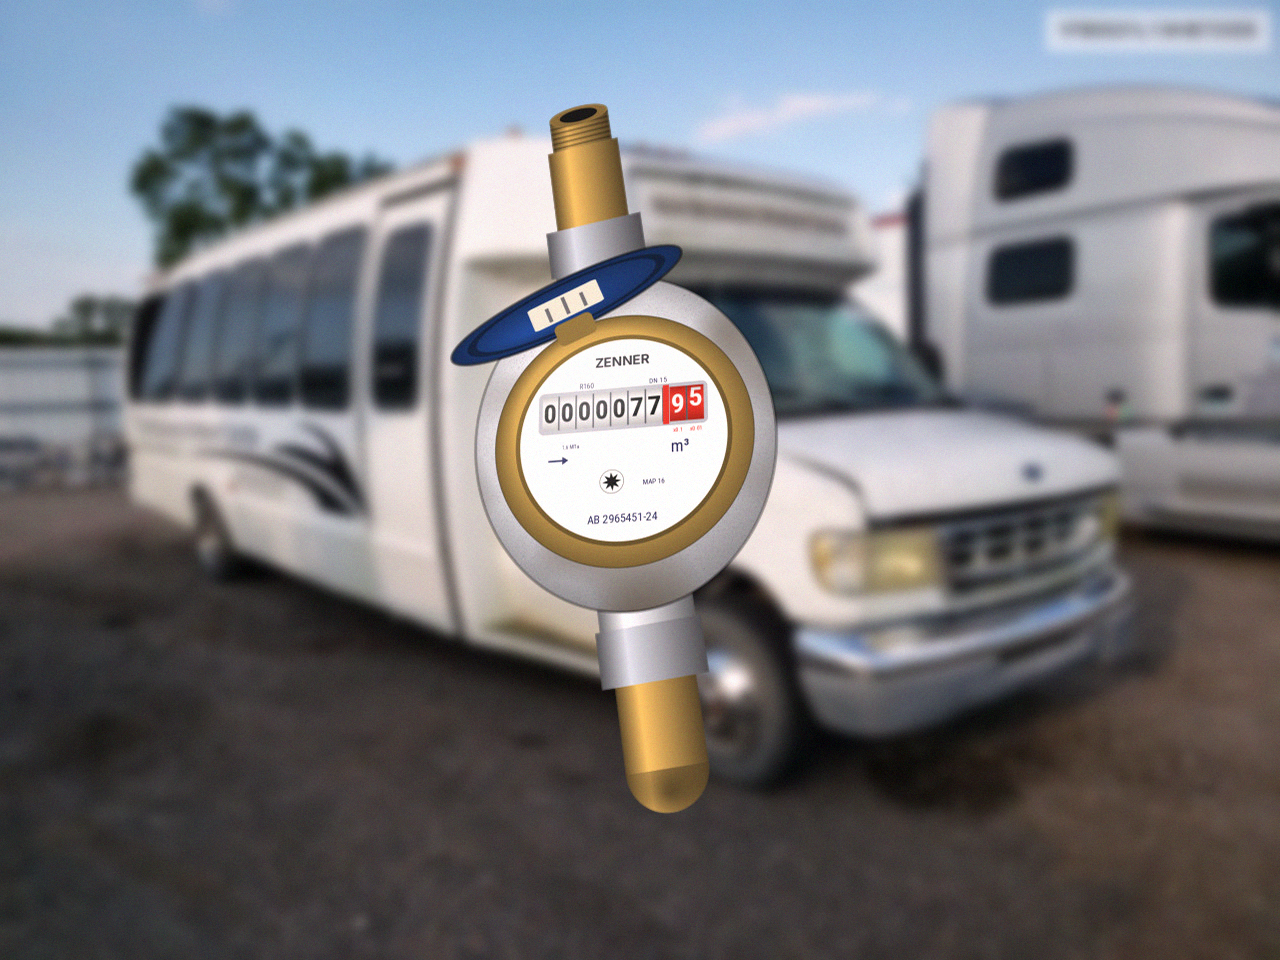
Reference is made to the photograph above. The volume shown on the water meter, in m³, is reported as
77.95 m³
